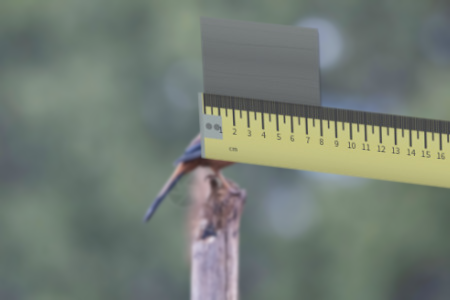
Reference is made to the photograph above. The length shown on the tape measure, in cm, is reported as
8 cm
